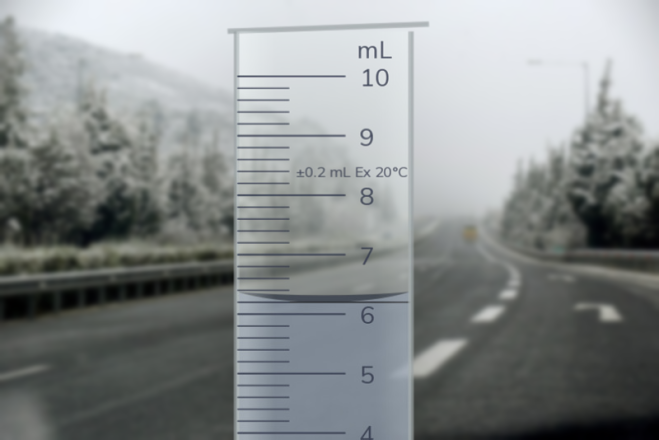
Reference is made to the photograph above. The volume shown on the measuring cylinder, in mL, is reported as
6.2 mL
